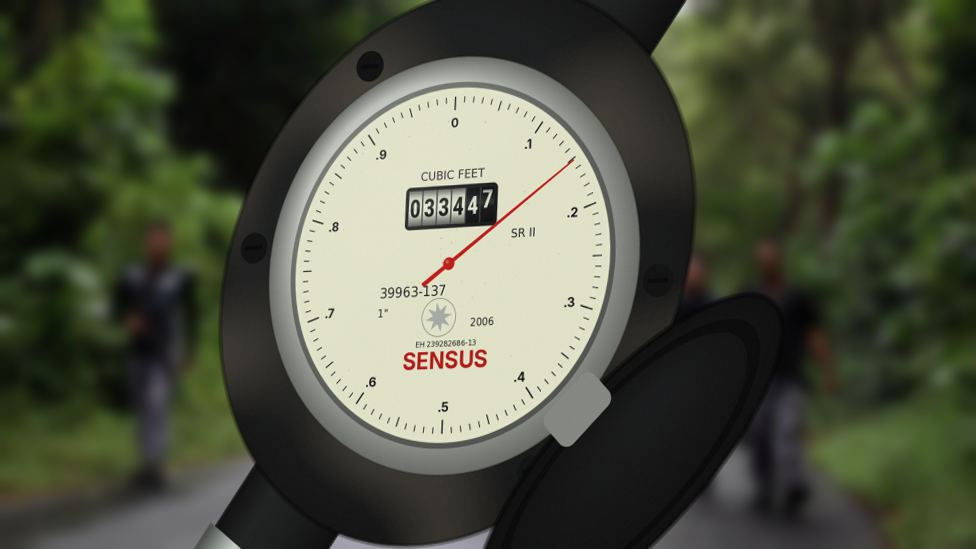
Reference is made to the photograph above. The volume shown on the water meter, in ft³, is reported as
33447.15 ft³
